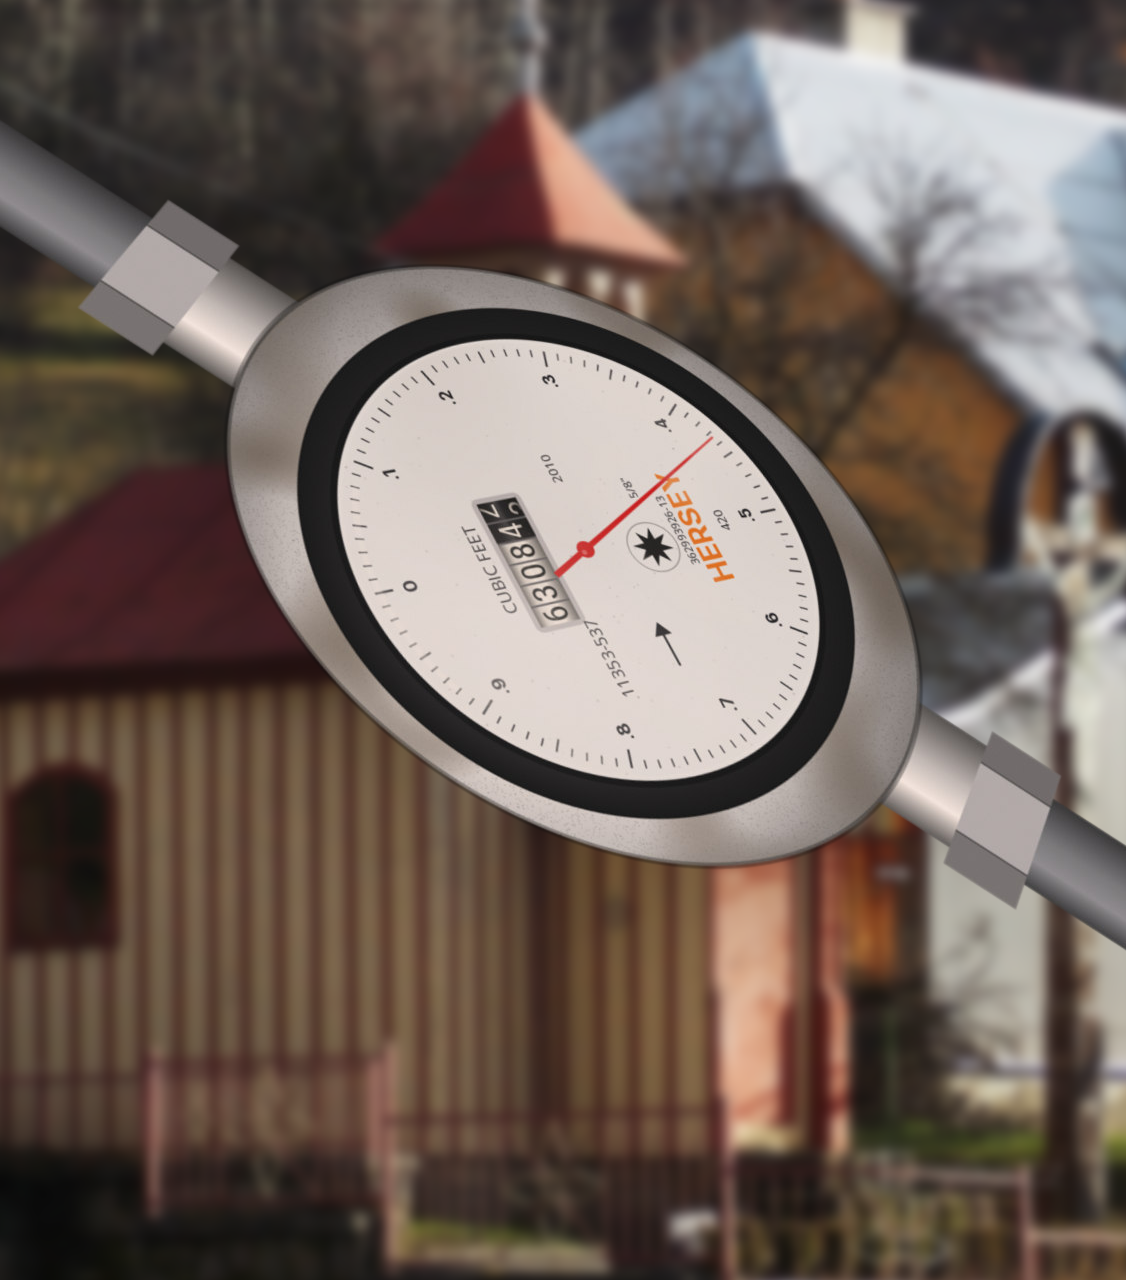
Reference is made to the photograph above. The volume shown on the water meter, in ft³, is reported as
630842.43 ft³
